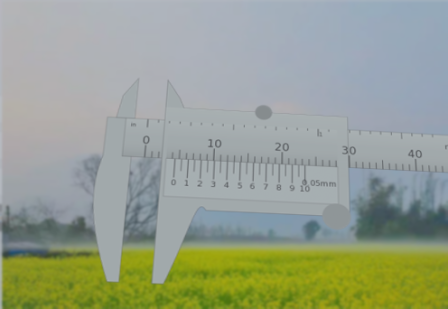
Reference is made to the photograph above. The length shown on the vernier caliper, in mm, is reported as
4.4 mm
